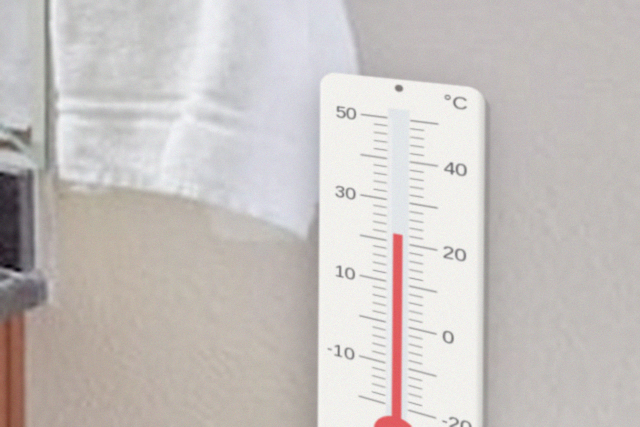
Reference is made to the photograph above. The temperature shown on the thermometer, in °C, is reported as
22 °C
